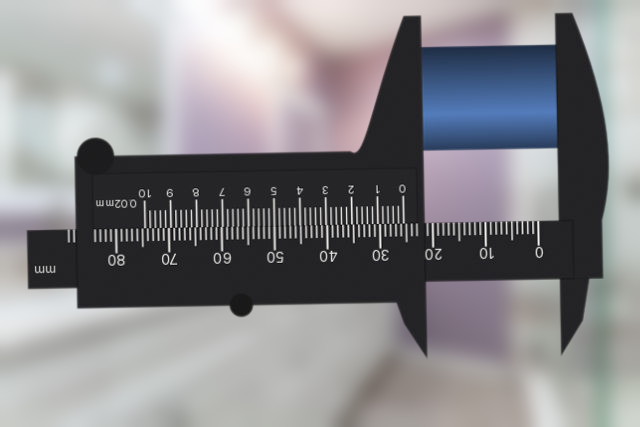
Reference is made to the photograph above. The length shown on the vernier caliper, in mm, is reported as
25.5 mm
